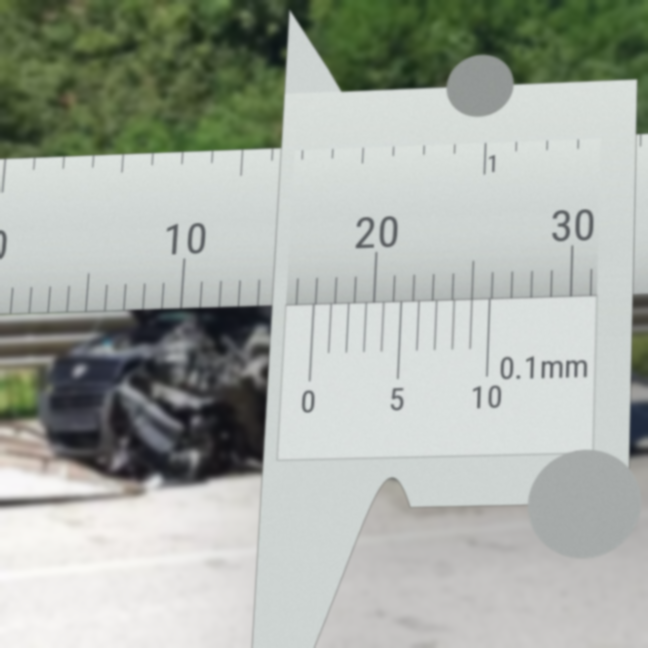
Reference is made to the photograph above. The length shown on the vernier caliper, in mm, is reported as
16.9 mm
